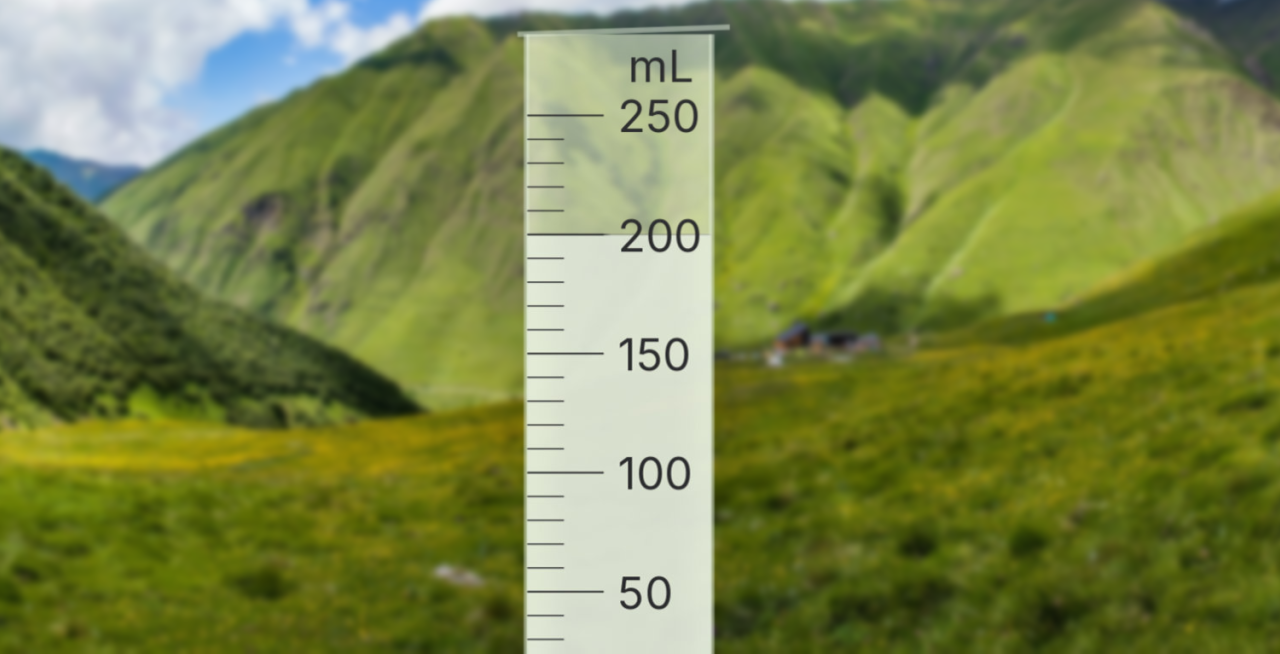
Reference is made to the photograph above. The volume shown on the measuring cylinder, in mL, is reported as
200 mL
